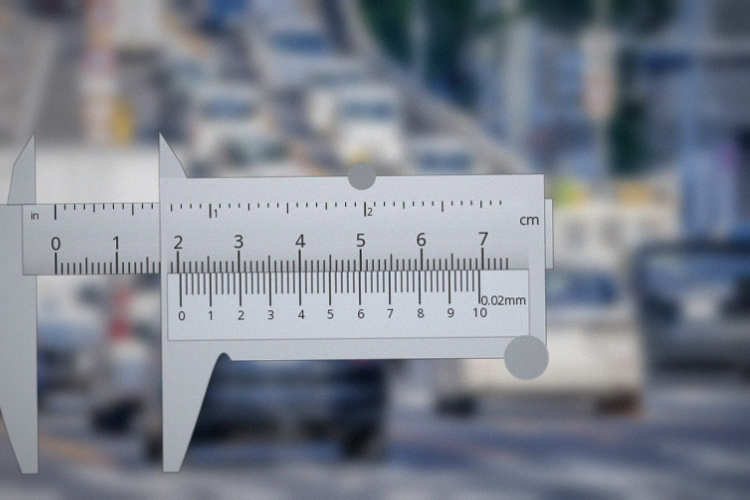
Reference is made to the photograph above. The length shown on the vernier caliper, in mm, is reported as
20.4 mm
